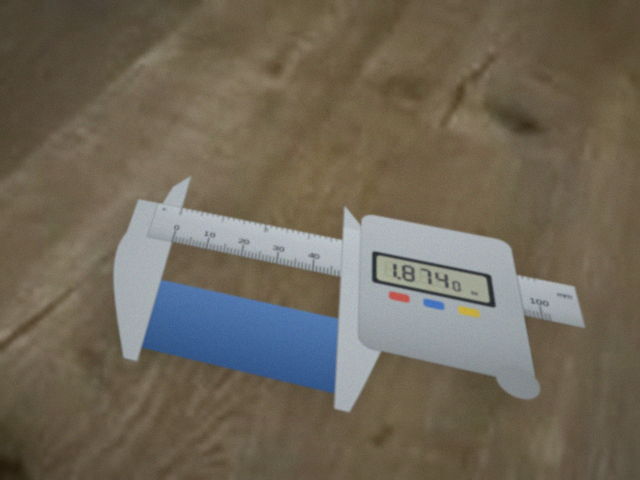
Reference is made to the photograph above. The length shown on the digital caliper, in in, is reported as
1.8740 in
